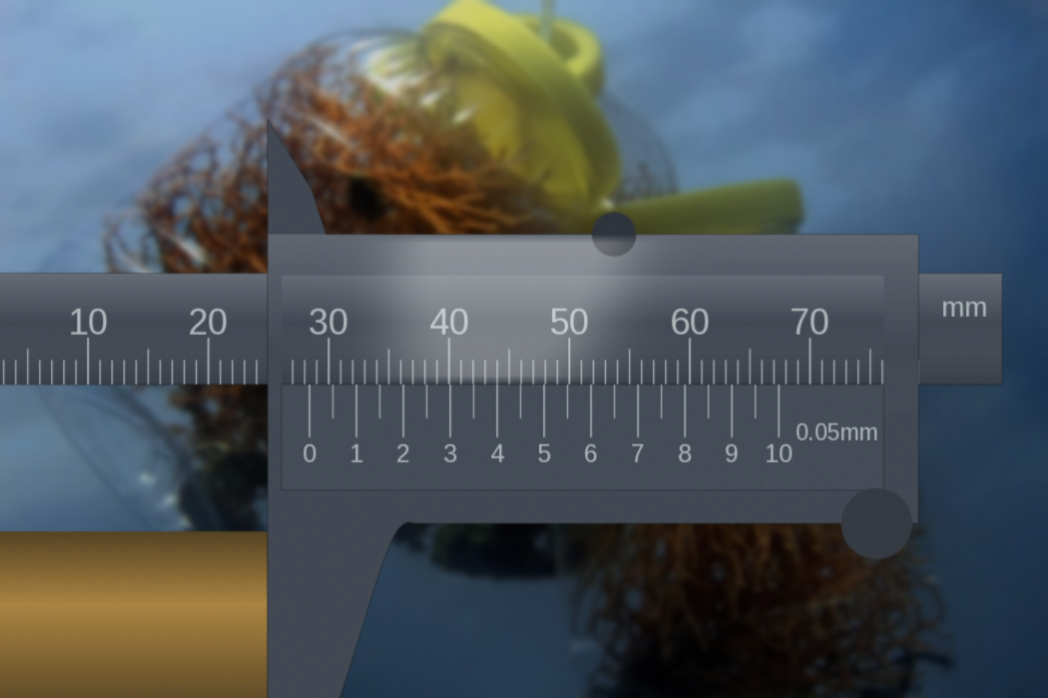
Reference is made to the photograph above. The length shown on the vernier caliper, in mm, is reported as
28.4 mm
